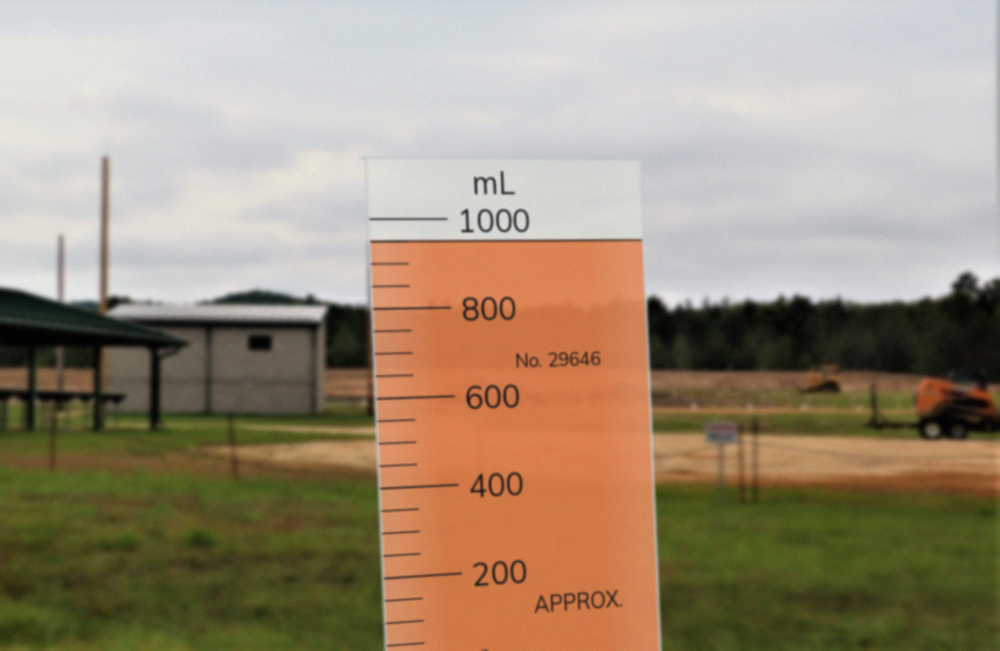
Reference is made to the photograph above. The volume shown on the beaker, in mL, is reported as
950 mL
